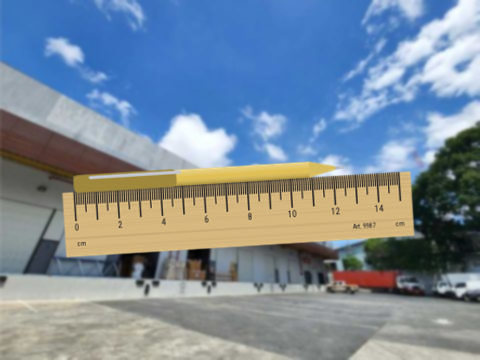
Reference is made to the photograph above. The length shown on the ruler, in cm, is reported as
12.5 cm
